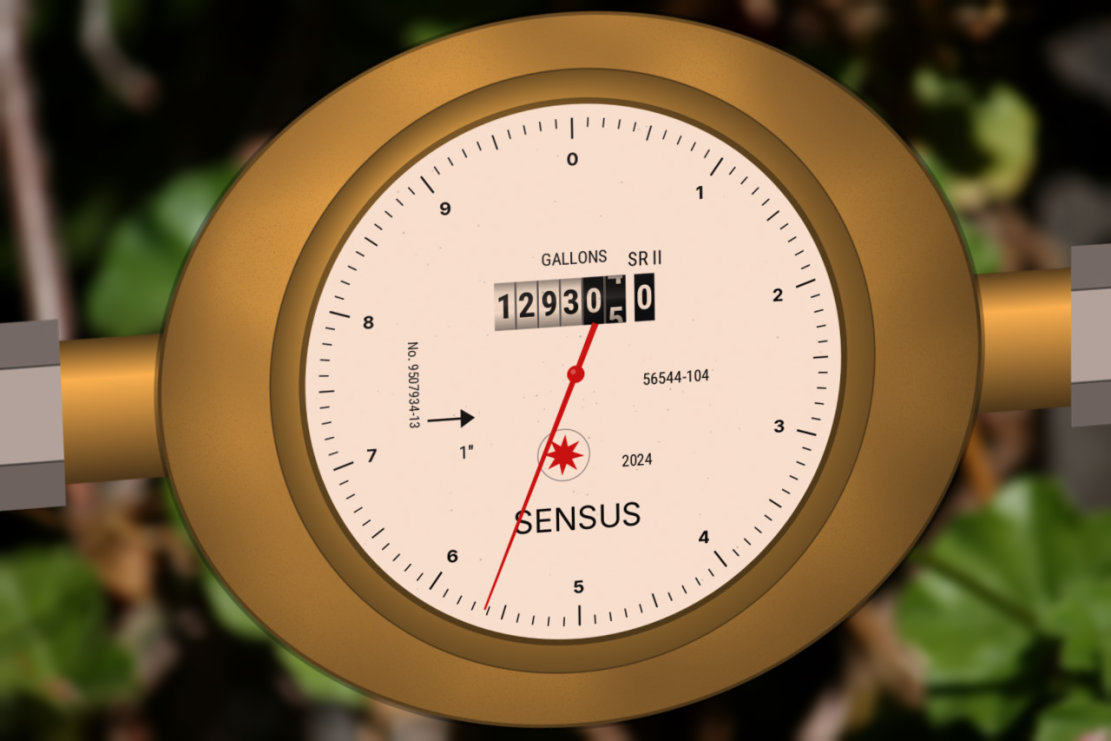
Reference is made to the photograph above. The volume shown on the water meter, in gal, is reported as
1293045.6 gal
